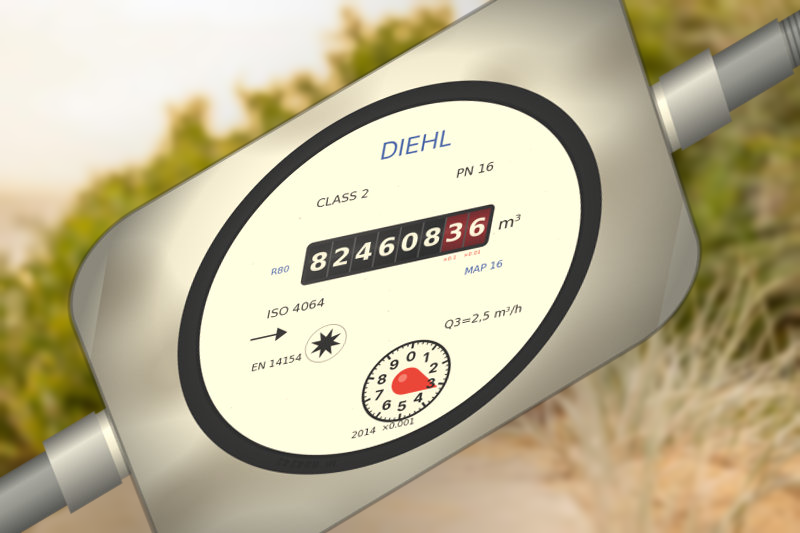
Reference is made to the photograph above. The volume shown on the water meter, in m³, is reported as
824608.363 m³
